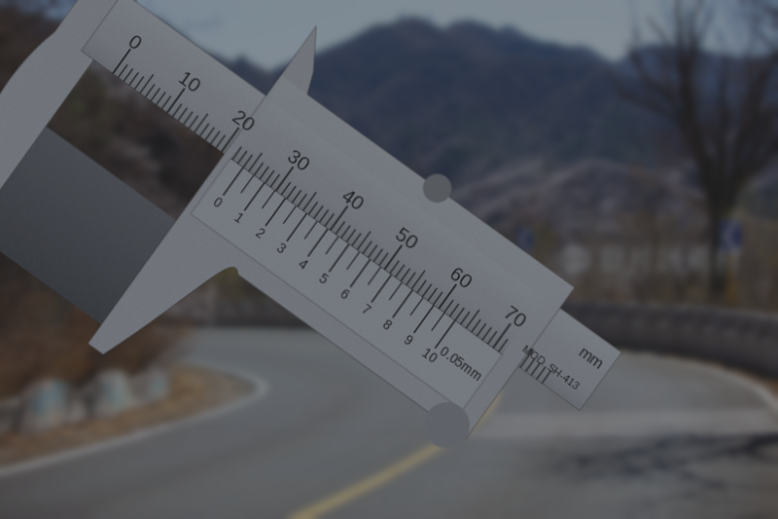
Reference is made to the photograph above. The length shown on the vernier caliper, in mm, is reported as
24.0 mm
